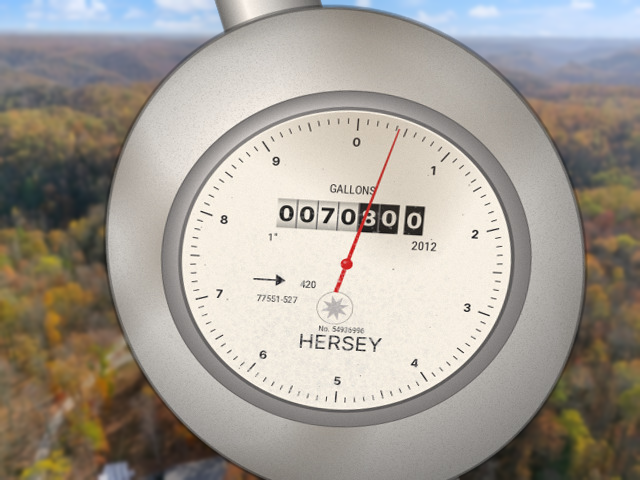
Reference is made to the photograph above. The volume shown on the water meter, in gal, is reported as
70800.4 gal
